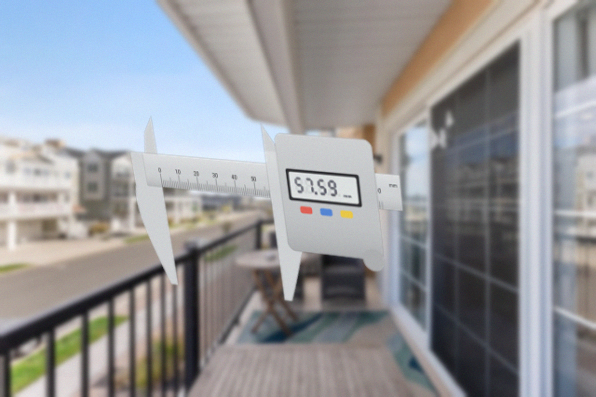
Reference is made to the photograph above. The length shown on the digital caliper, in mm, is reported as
57.59 mm
